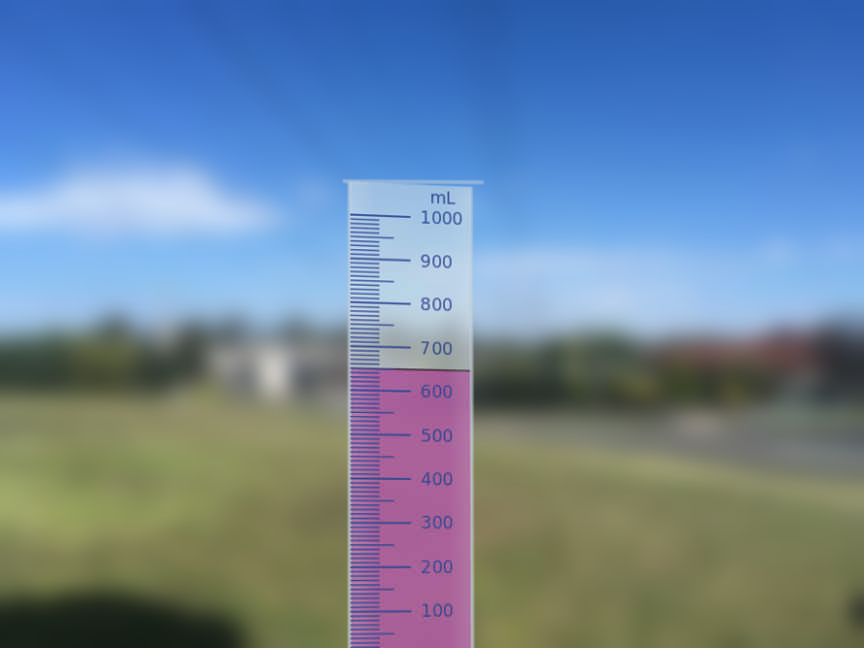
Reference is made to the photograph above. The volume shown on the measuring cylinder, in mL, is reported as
650 mL
